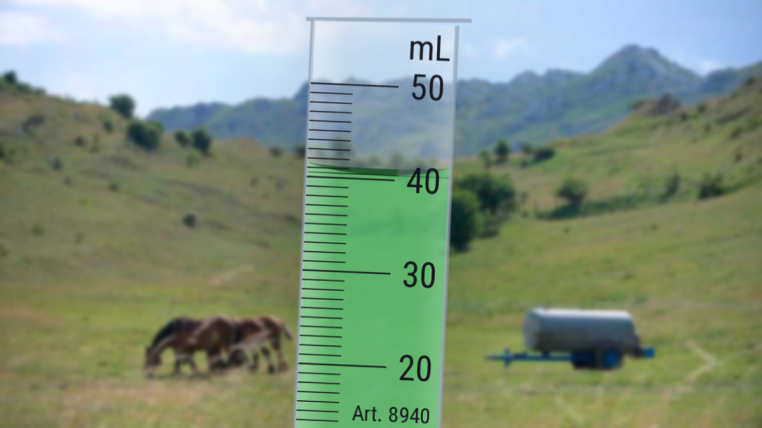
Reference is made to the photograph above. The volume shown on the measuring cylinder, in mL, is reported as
40.5 mL
